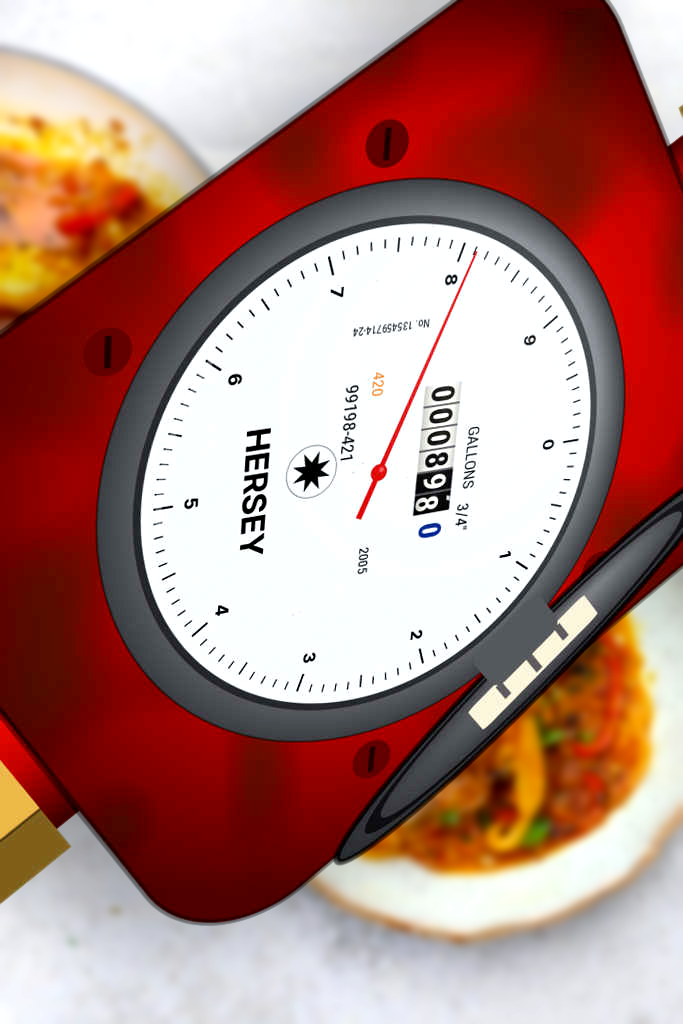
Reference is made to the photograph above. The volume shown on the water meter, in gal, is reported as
8978.1 gal
